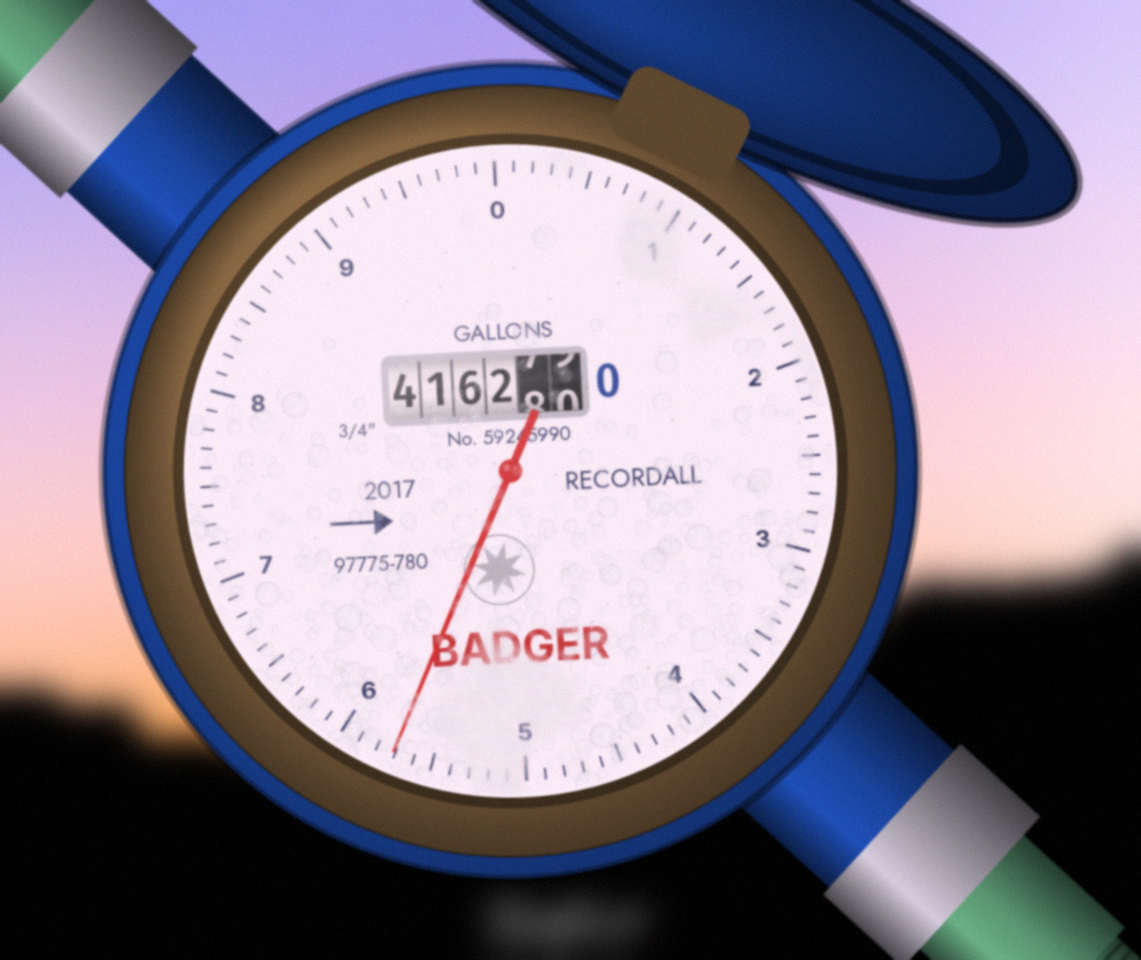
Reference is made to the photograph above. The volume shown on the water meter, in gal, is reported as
4162795.7 gal
